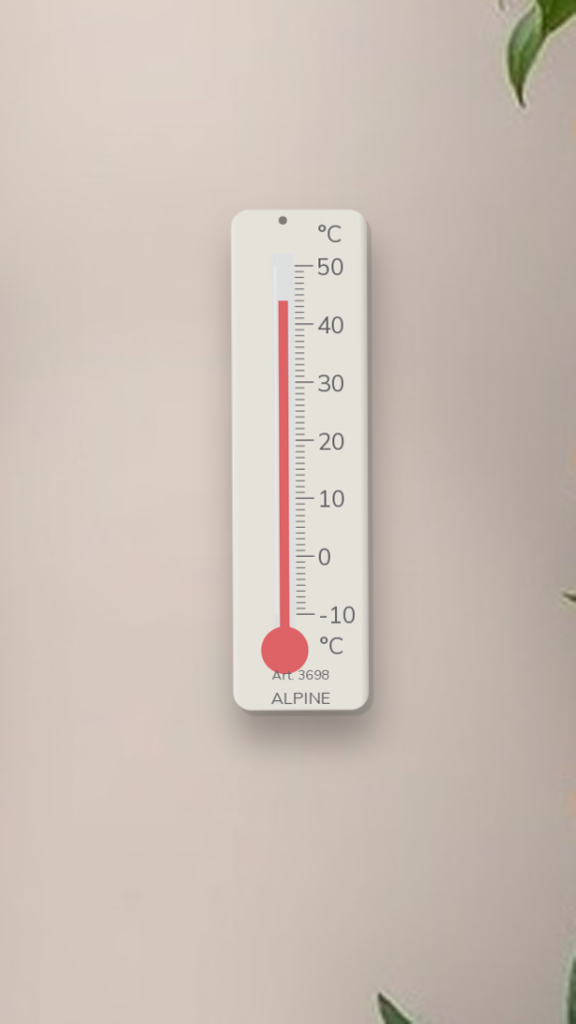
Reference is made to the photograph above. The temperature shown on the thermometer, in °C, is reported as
44 °C
